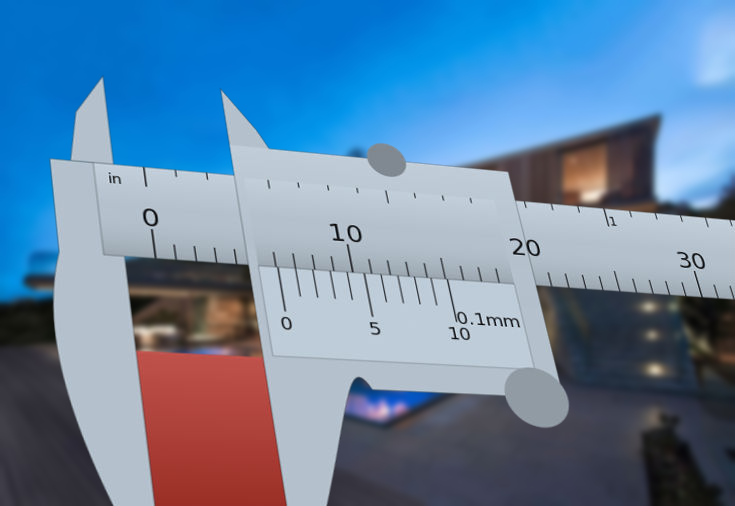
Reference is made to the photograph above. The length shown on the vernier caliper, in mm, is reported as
6.1 mm
